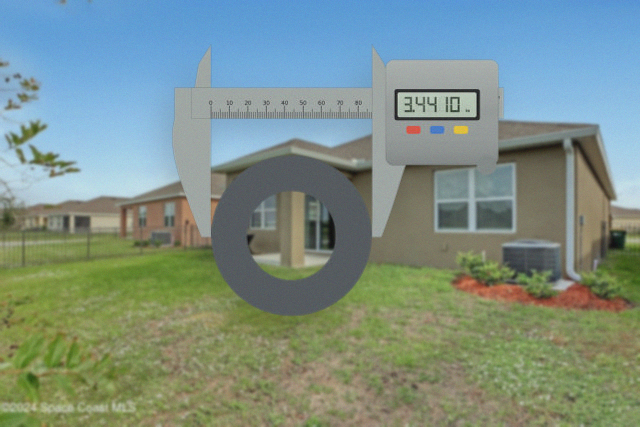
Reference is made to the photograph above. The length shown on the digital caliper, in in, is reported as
3.4410 in
